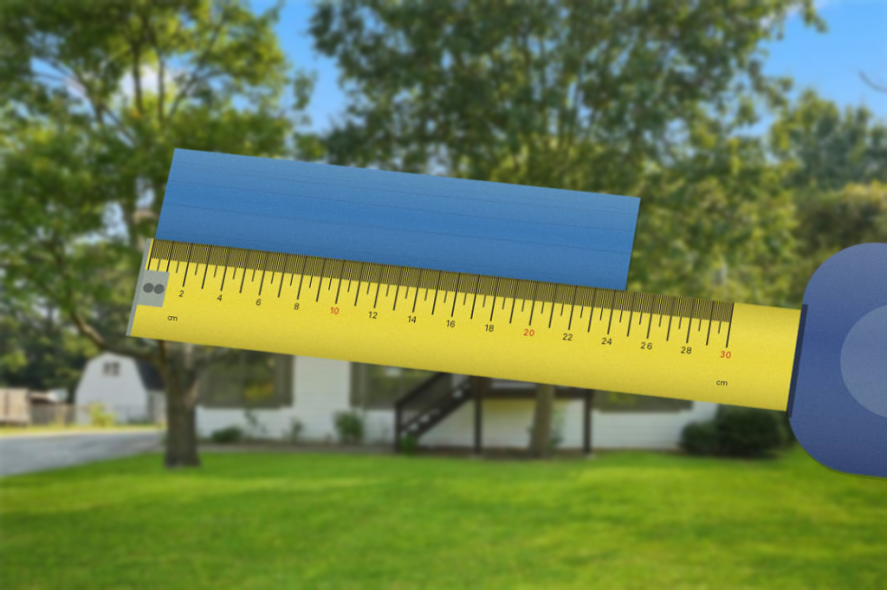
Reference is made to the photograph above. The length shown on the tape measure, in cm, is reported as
24.5 cm
